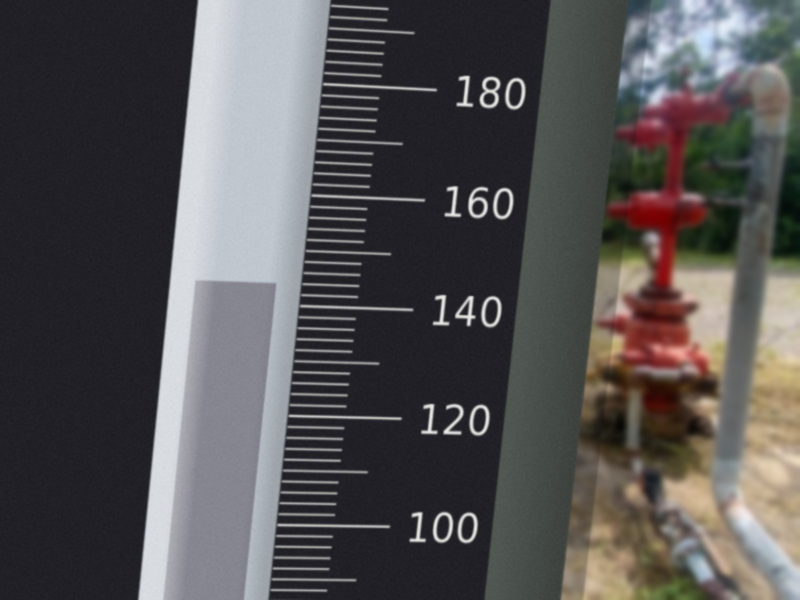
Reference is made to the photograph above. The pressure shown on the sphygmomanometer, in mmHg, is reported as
144 mmHg
